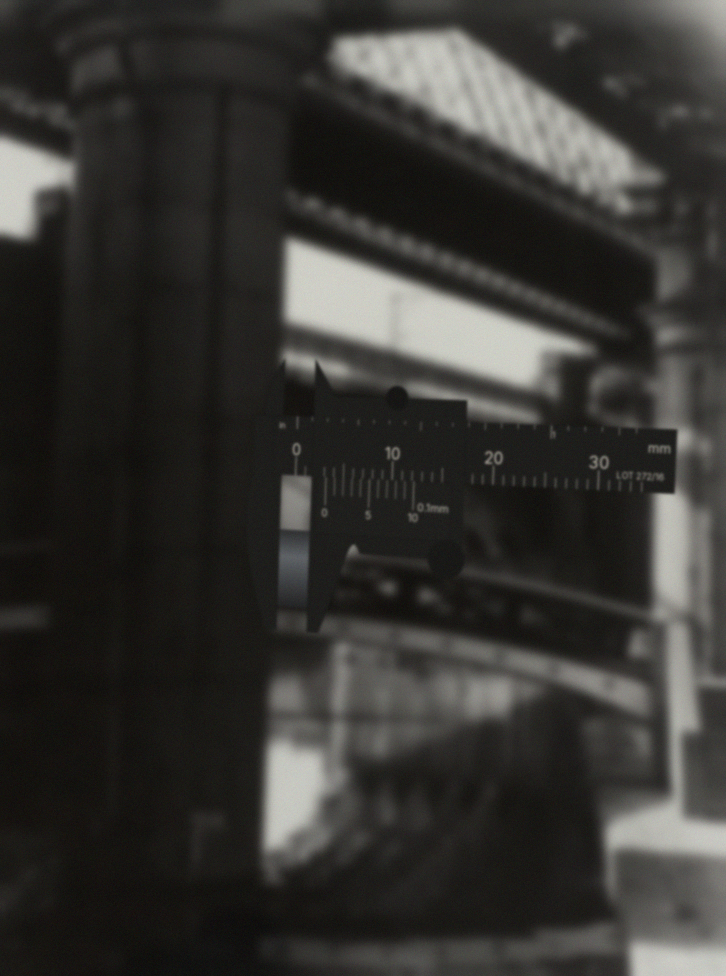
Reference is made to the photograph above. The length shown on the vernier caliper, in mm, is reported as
3.2 mm
